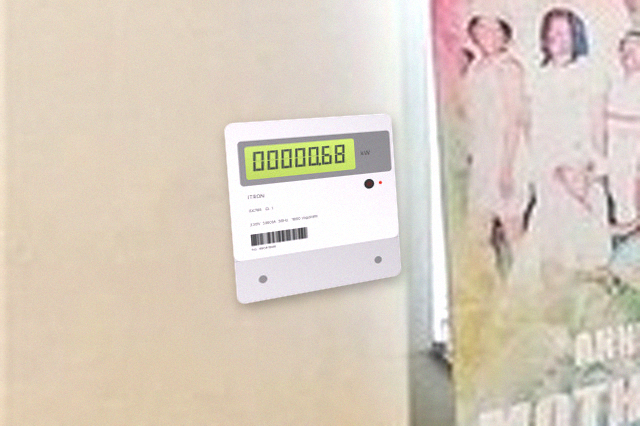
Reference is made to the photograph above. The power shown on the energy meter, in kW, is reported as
0.68 kW
